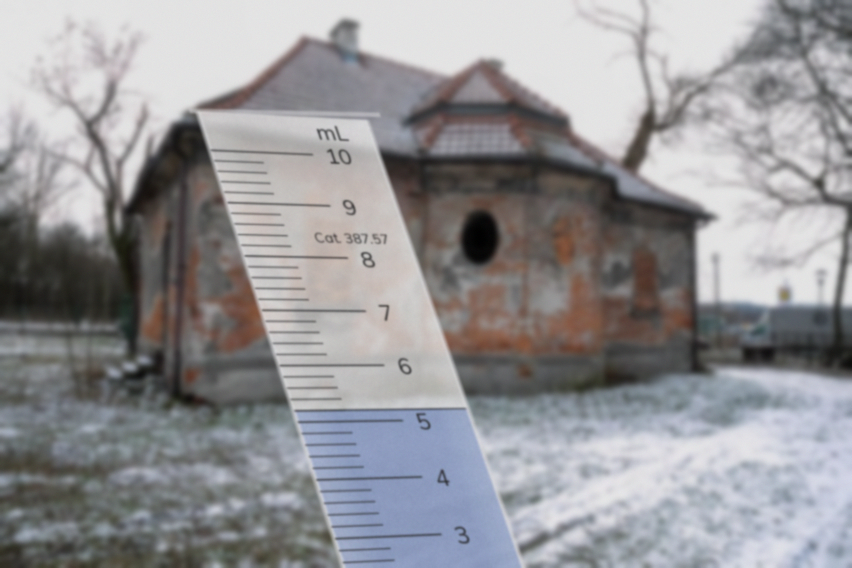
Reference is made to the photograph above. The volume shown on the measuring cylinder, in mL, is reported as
5.2 mL
